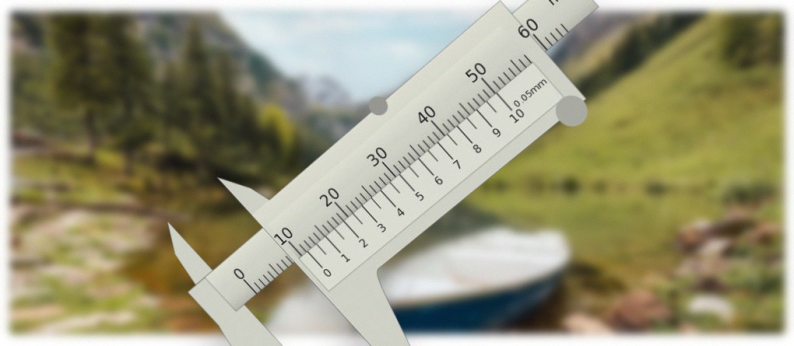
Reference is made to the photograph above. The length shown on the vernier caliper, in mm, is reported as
11.2 mm
